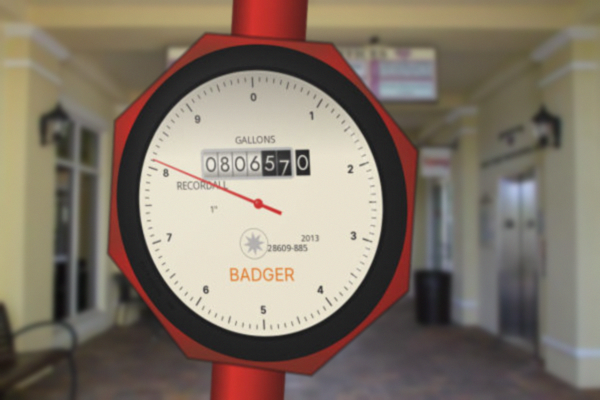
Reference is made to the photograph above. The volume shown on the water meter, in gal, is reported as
806568.1 gal
